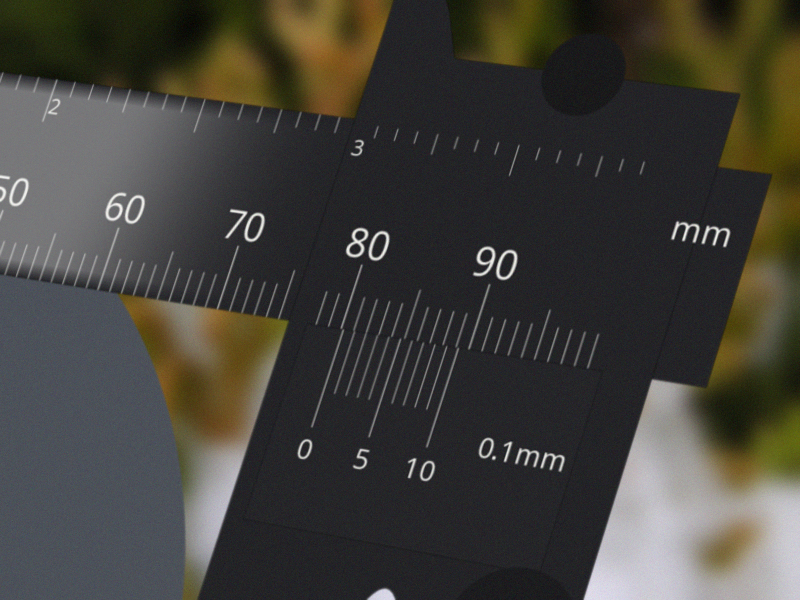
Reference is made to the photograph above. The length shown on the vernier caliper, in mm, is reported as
80.2 mm
